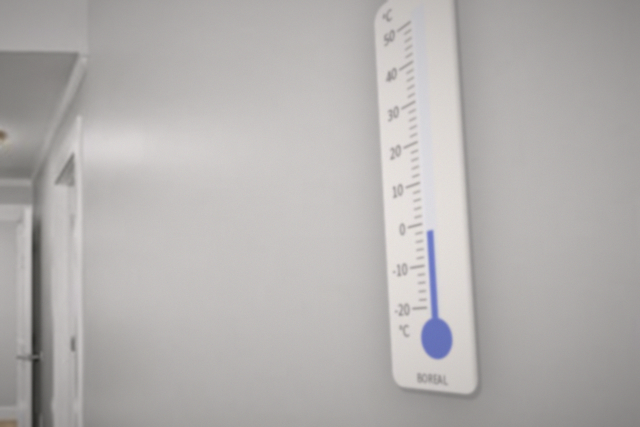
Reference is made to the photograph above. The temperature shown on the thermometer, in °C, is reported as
-2 °C
